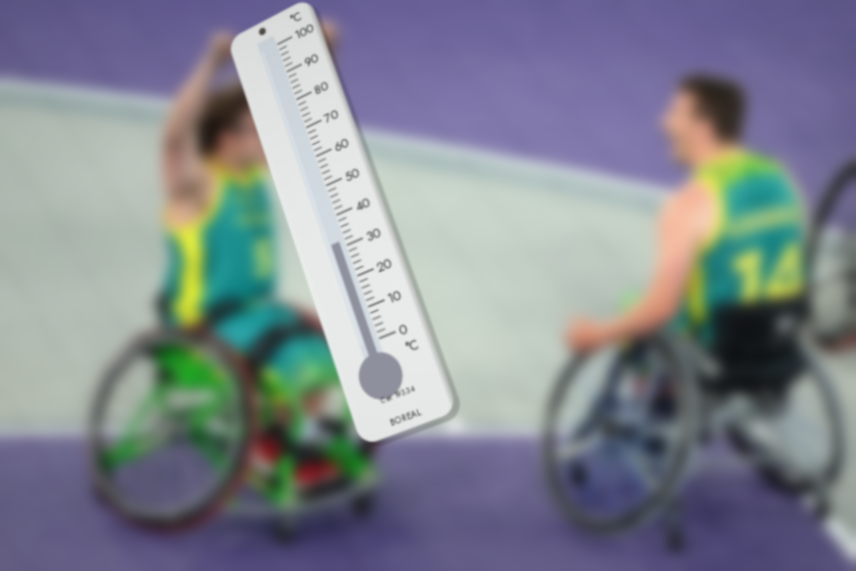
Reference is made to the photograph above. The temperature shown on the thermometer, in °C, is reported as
32 °C
